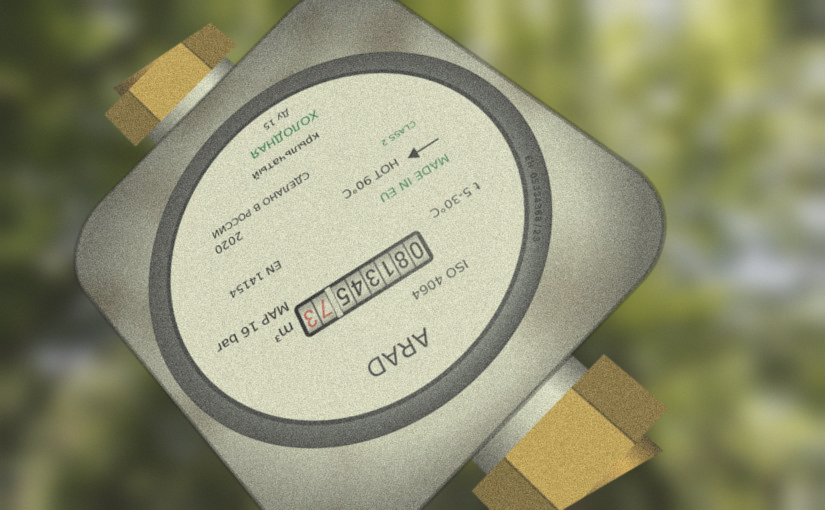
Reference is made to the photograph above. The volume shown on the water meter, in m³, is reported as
81345.73 m³
